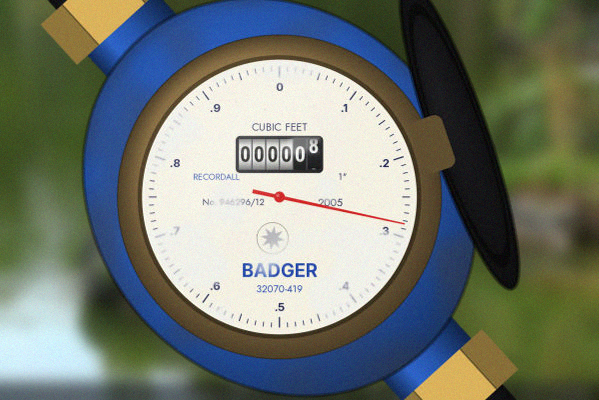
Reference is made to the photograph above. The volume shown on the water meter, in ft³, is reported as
8.28 ft³
